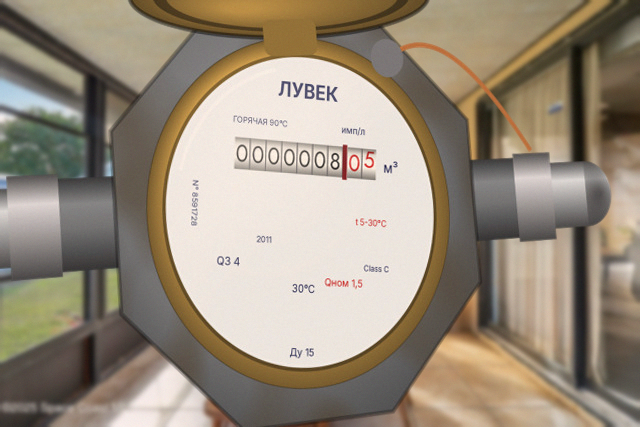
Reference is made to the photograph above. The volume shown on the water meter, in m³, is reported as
8.05 m³
